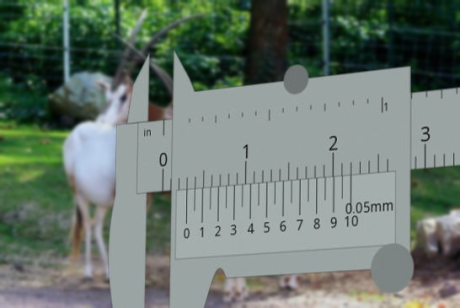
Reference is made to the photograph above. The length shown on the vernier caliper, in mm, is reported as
3.0 mm
